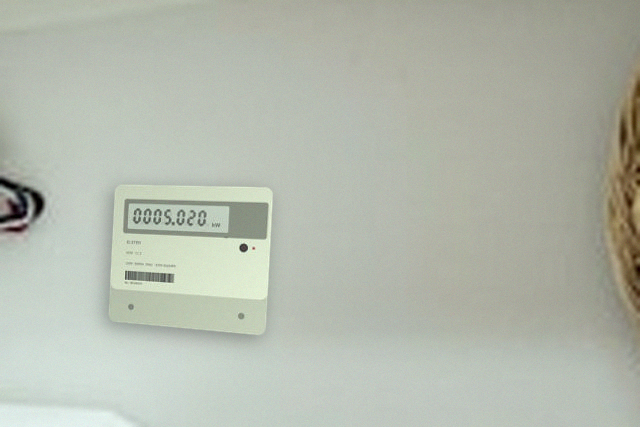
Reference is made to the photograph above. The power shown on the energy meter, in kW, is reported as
5.020 kW
